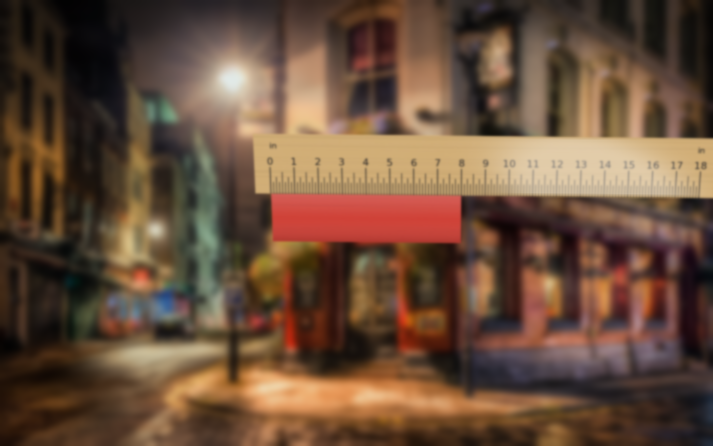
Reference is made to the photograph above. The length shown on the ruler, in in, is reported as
8 in
